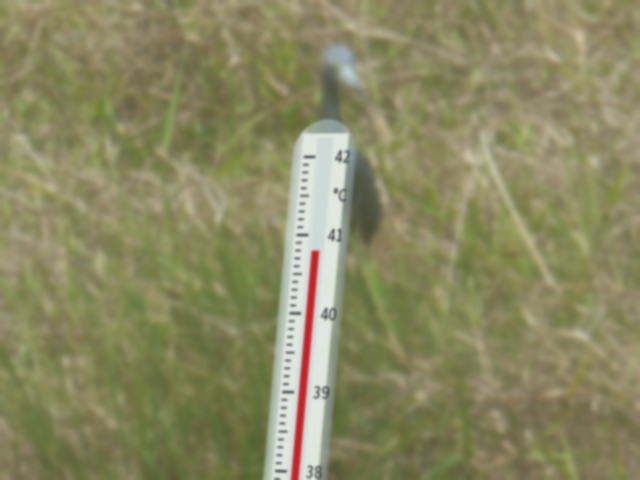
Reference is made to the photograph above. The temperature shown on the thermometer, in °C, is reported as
40.8 °C
